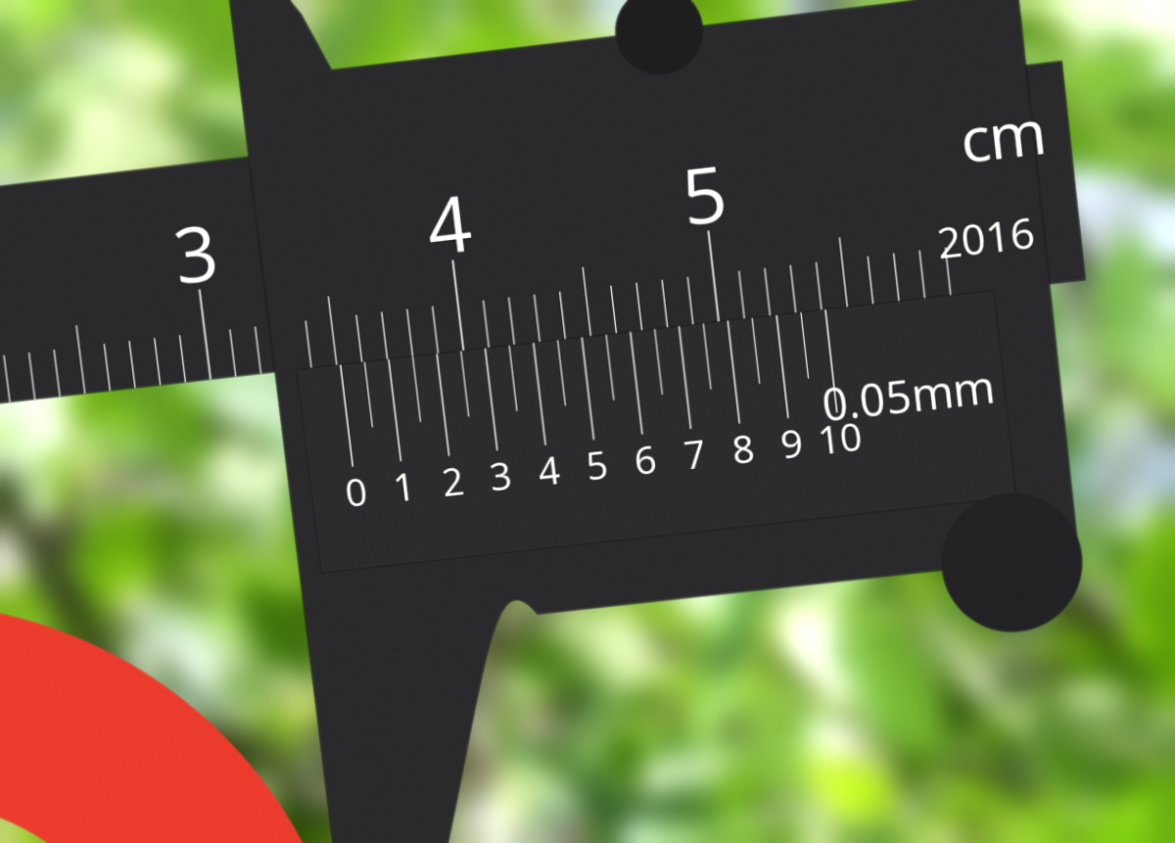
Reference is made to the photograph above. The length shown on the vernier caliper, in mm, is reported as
35.15 mm
